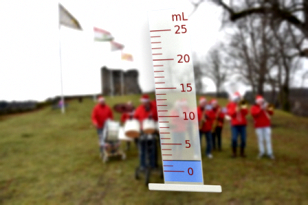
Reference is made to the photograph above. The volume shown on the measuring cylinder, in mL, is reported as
2 mL
